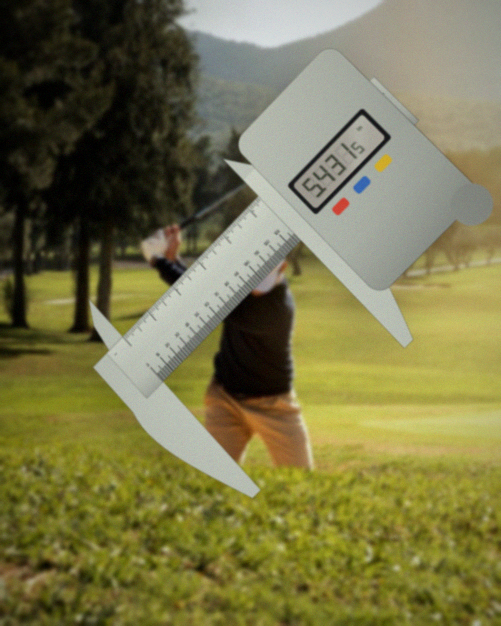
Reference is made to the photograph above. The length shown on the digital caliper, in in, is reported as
5.4315 in
